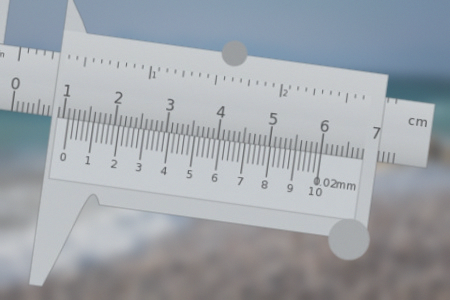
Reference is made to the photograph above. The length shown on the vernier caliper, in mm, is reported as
11.0 mm
